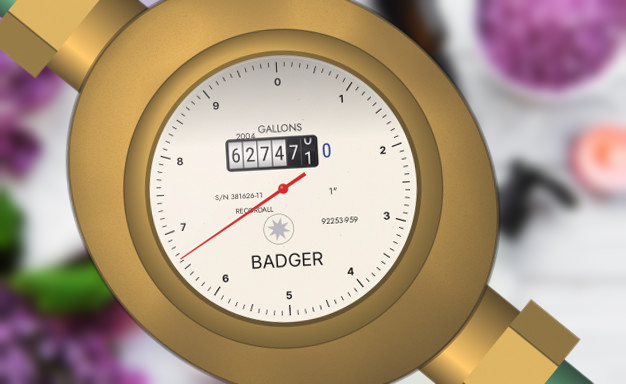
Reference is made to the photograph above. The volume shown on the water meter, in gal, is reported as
6274706.6 gal
